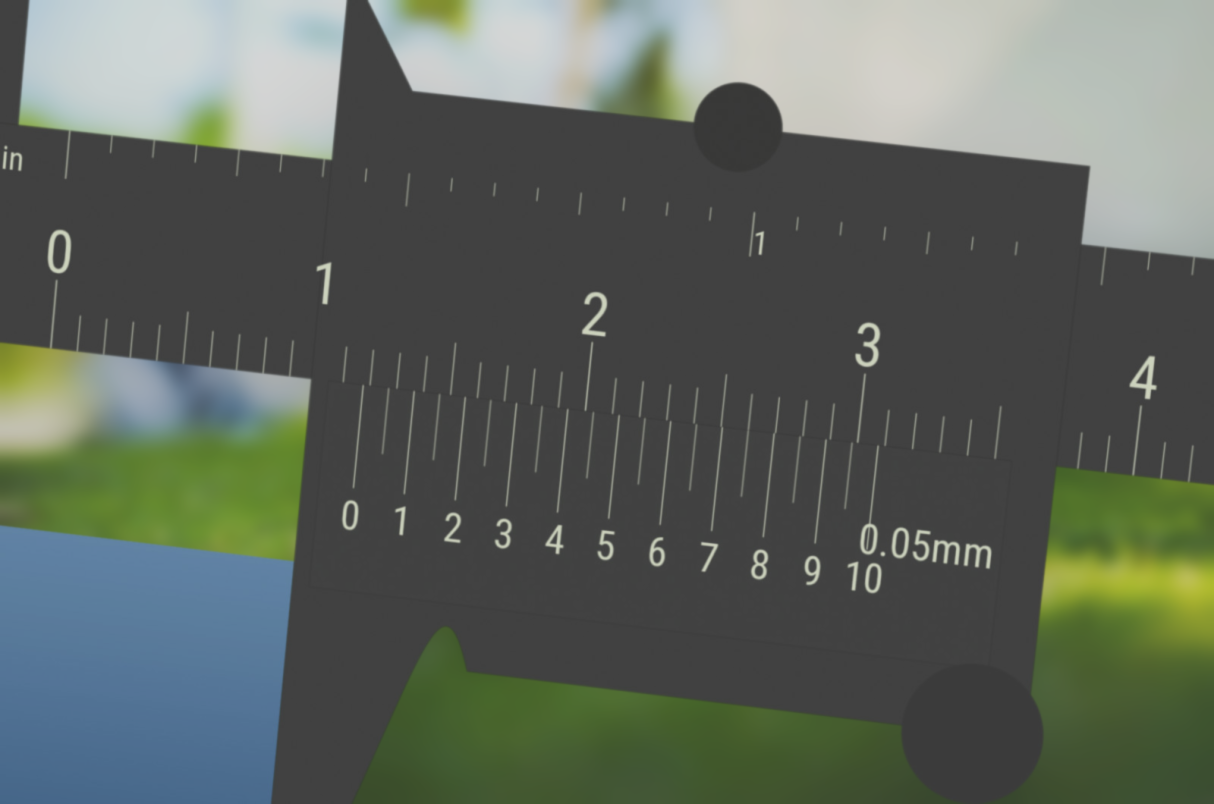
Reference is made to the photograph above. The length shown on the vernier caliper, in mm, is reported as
11.75 mm
